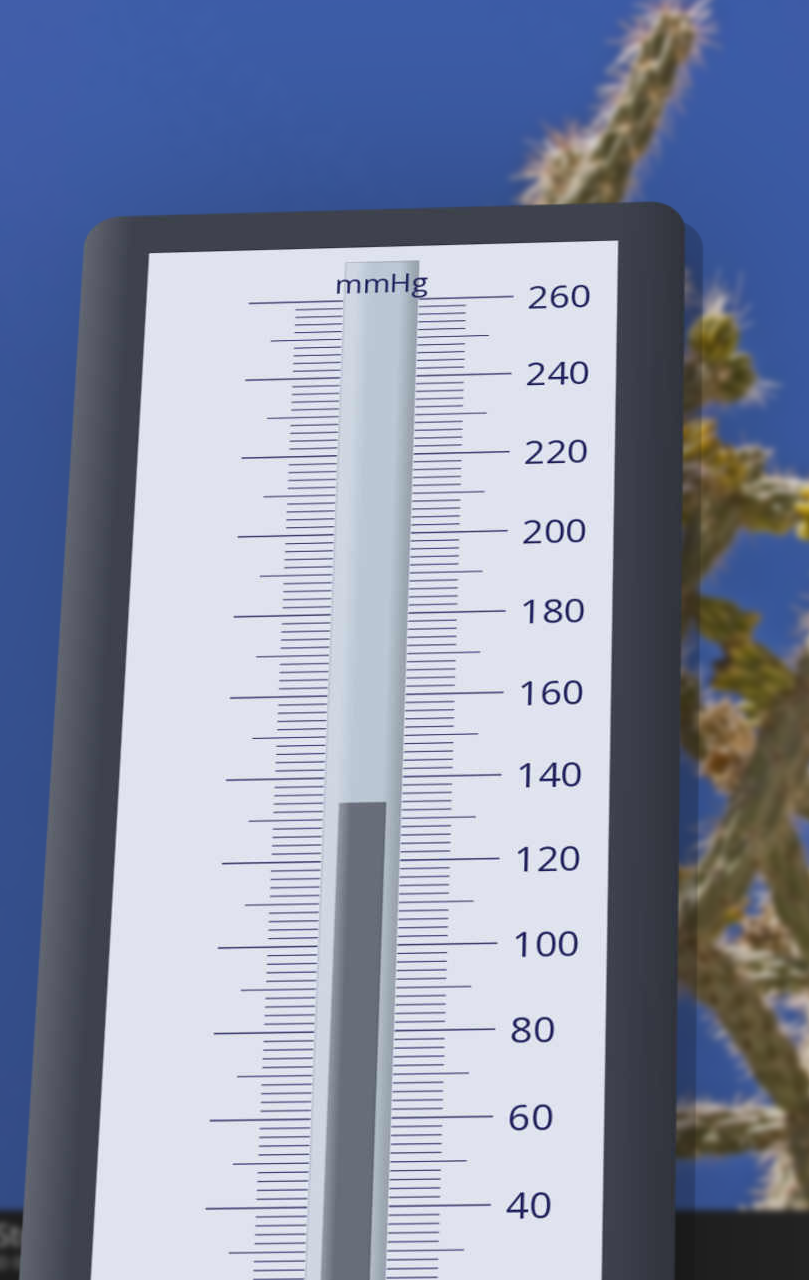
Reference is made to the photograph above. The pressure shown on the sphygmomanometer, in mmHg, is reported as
134 mmHg
